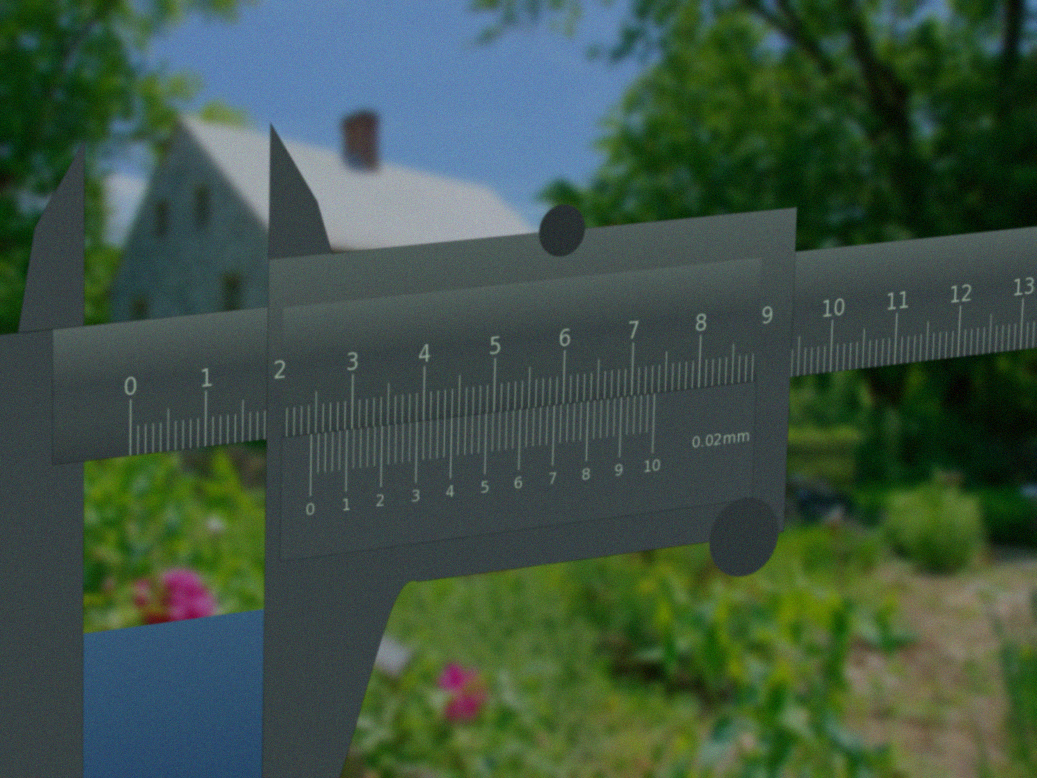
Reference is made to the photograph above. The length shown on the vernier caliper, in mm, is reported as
24.4 mm
